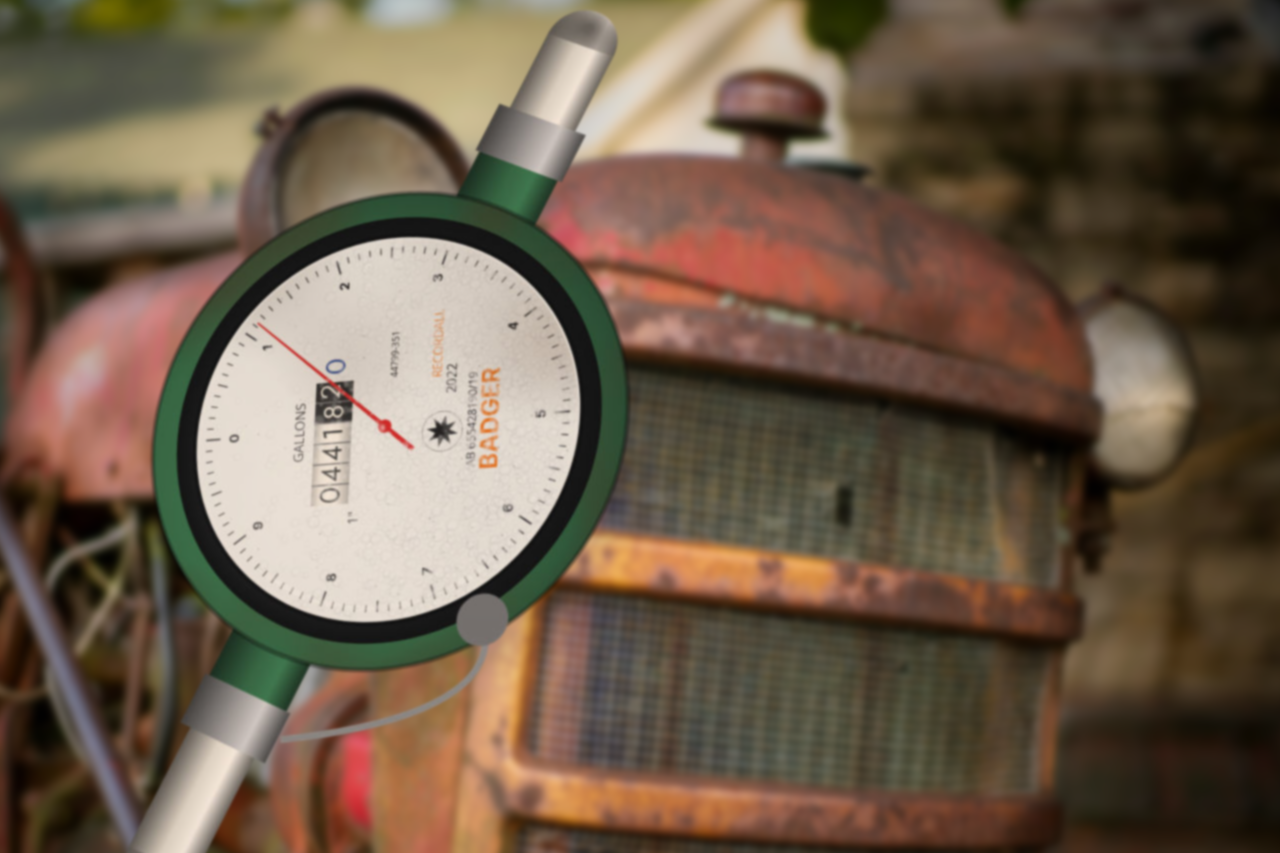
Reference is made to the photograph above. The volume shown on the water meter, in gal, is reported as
441821.1 gal
